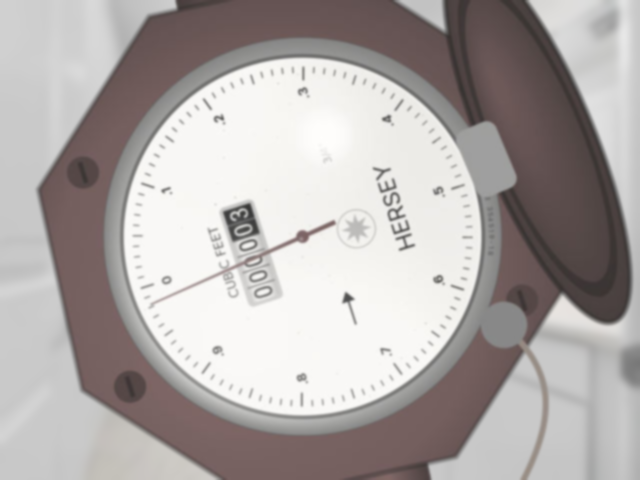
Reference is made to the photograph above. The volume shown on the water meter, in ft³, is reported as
2.98 ft³
